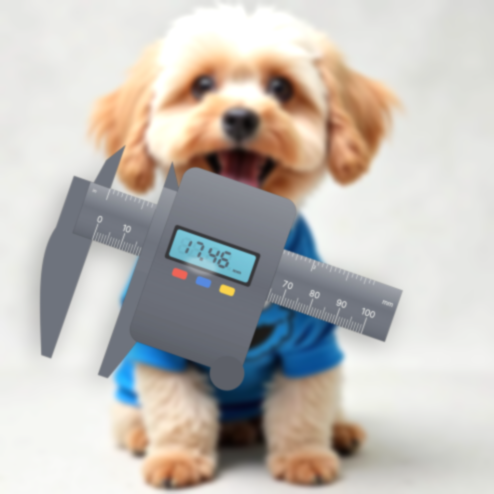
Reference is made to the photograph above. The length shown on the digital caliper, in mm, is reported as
17.46 mm
